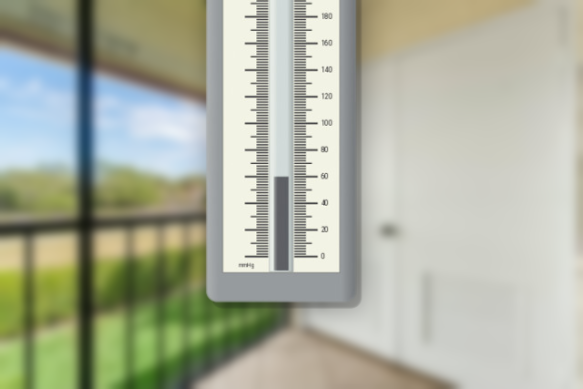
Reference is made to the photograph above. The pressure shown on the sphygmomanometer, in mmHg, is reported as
60 mmHg
